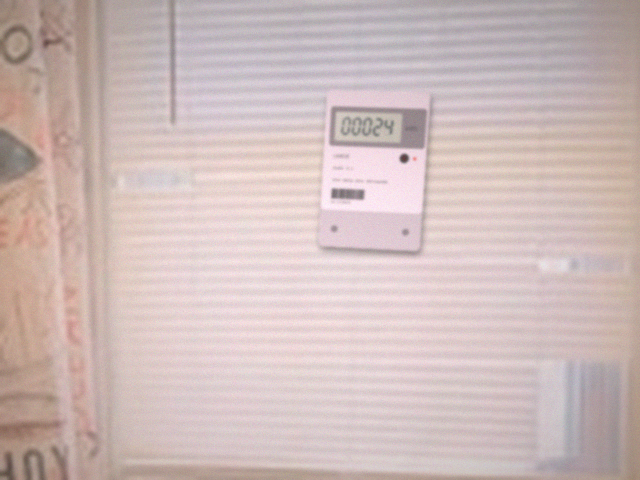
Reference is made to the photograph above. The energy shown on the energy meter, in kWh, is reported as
24 kWh
